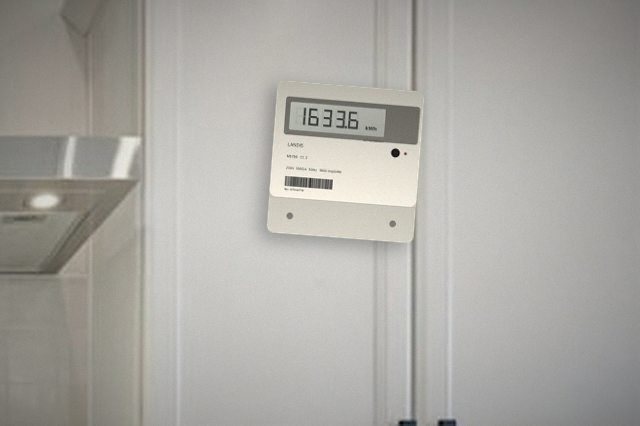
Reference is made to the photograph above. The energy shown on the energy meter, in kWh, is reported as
1633.6 kWh
